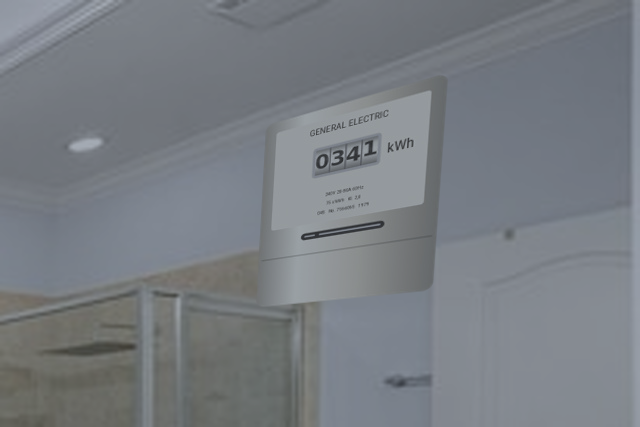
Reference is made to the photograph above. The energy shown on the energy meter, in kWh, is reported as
341 kWh
